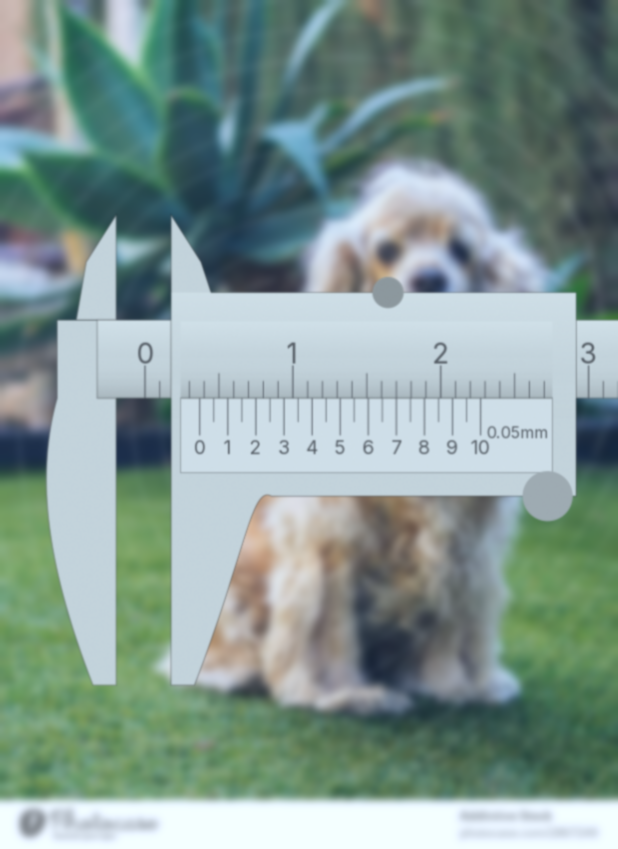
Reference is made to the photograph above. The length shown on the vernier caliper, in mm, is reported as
3.7 mm
